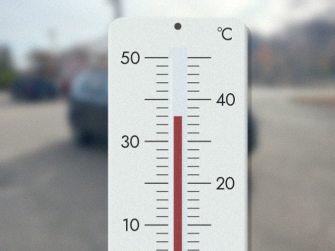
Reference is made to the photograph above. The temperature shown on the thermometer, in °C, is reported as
36 °C
